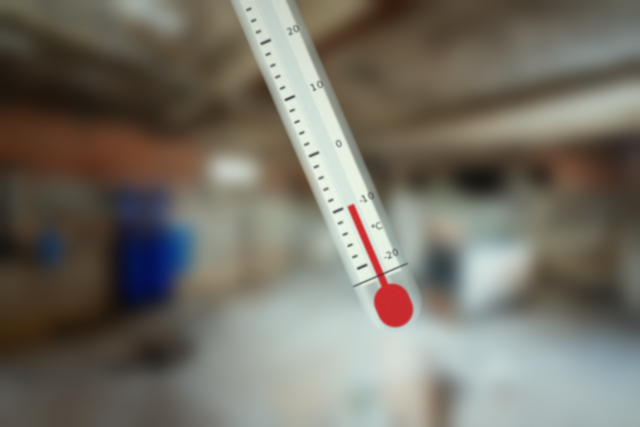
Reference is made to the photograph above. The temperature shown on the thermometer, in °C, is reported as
-10 °C
